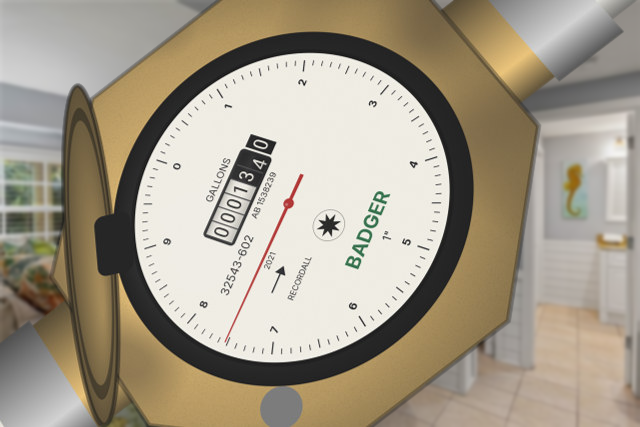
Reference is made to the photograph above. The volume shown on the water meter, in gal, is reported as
1337.5 gal
